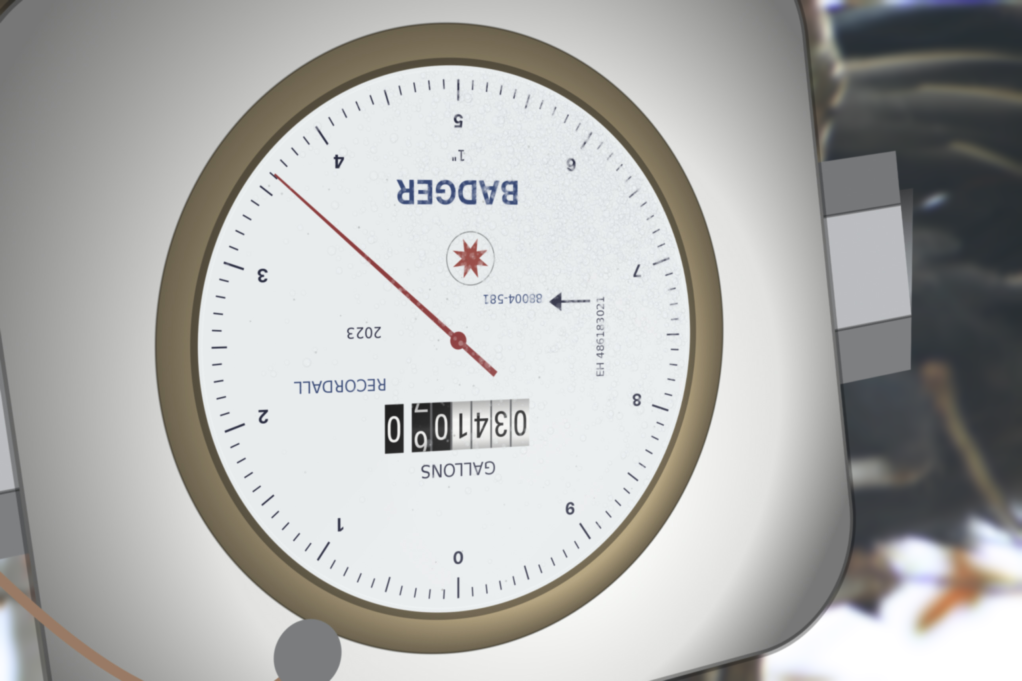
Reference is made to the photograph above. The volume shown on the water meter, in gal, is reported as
341063.6 gal
